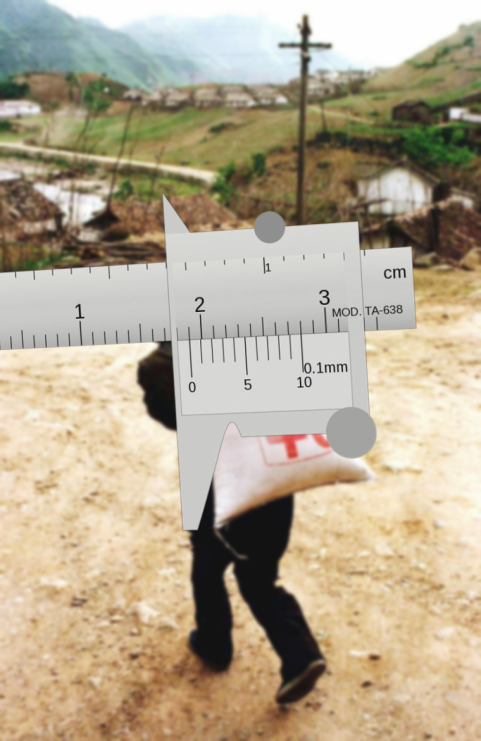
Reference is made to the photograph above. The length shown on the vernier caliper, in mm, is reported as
19.0 mm
